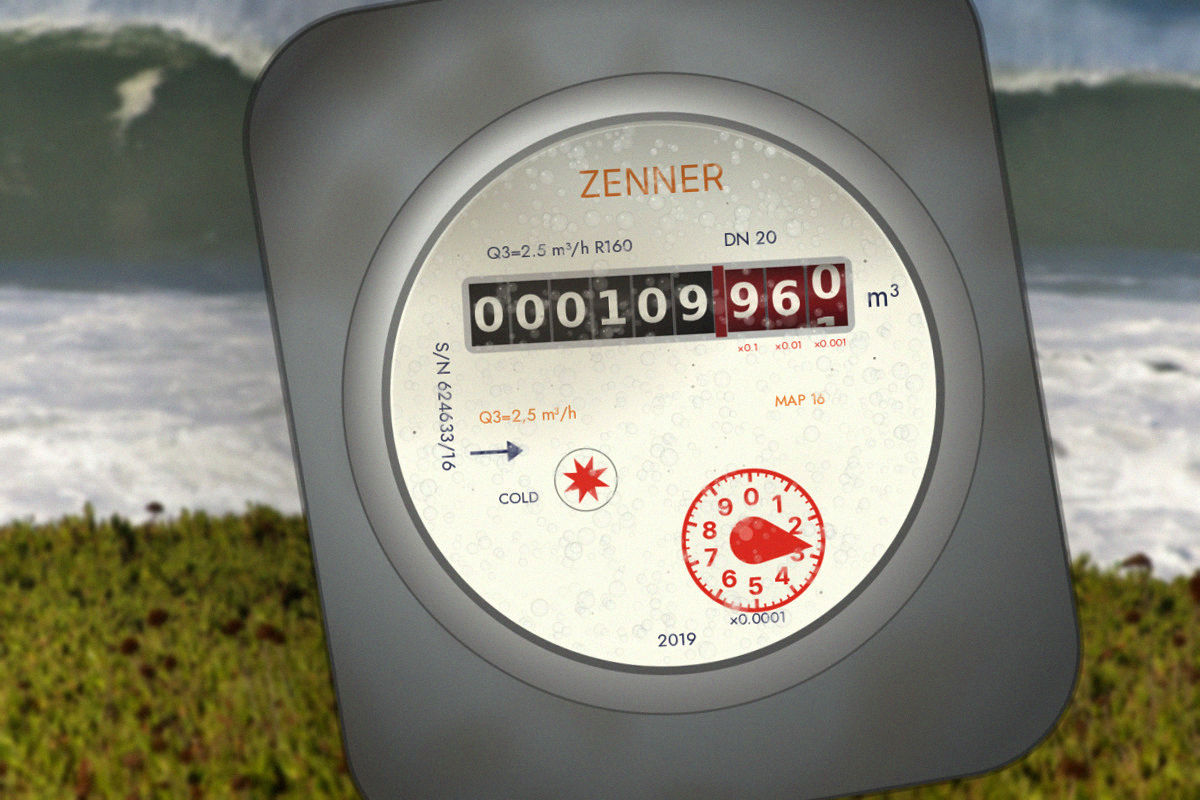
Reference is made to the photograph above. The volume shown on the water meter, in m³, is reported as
109.9602 m³
